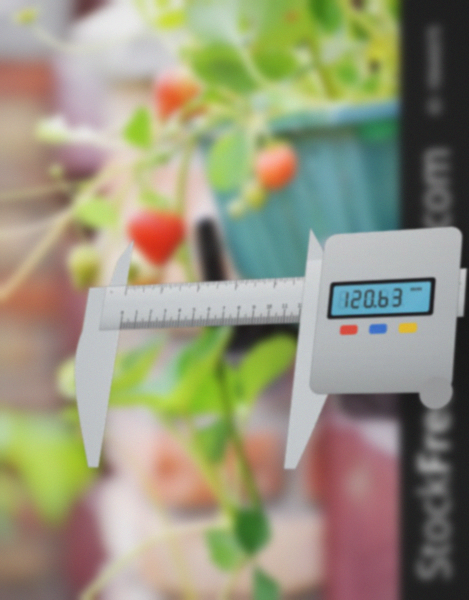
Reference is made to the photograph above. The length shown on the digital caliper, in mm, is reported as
120.63 mm
